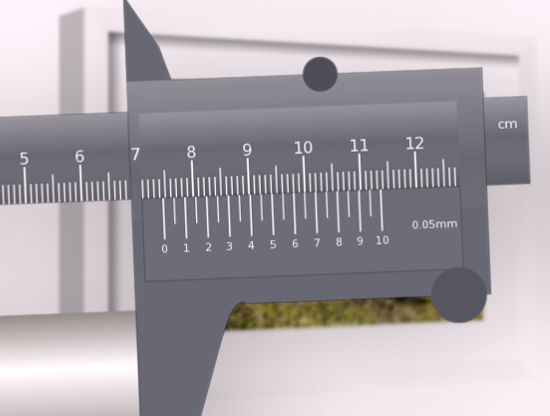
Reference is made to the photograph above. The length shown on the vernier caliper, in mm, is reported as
74.6 mm
